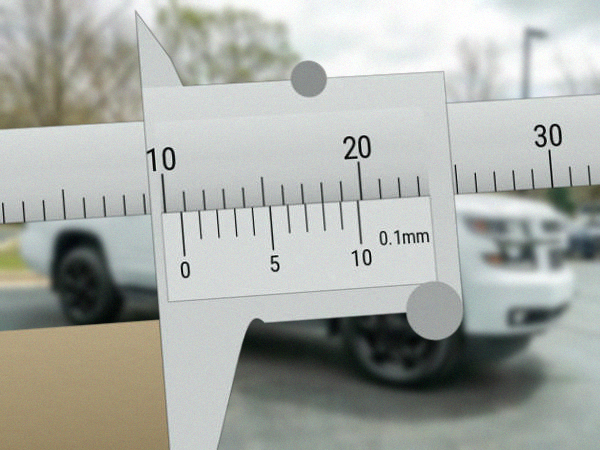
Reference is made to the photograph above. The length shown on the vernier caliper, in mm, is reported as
10.8 mm
